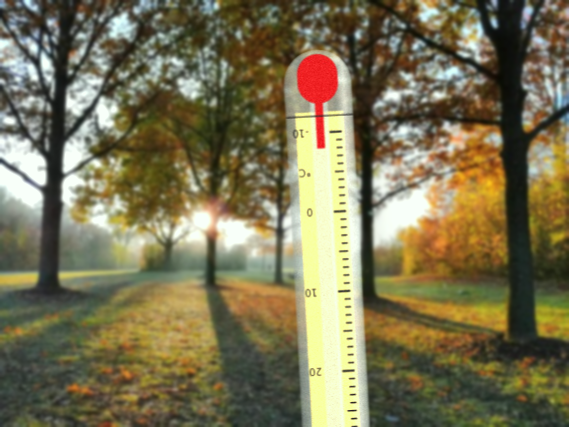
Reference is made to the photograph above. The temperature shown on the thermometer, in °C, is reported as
-8 °C
